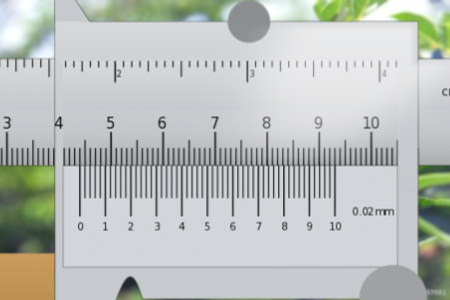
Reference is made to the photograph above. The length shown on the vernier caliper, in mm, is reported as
44.0 mm
